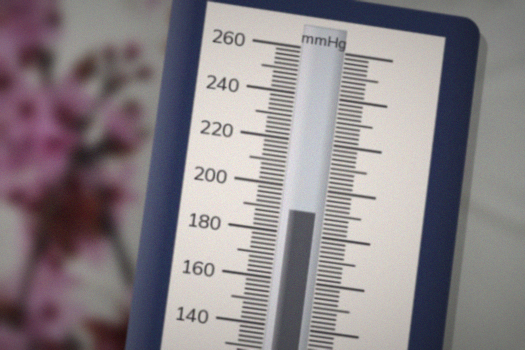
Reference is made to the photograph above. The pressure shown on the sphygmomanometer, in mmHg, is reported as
190 mmHg
